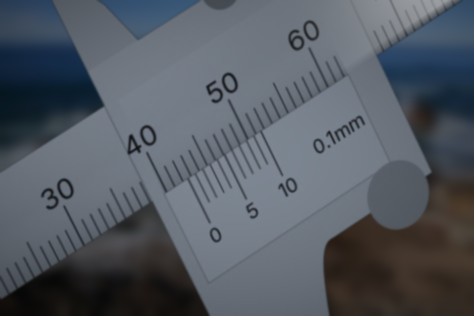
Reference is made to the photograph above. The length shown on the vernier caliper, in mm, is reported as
42.6 mm
